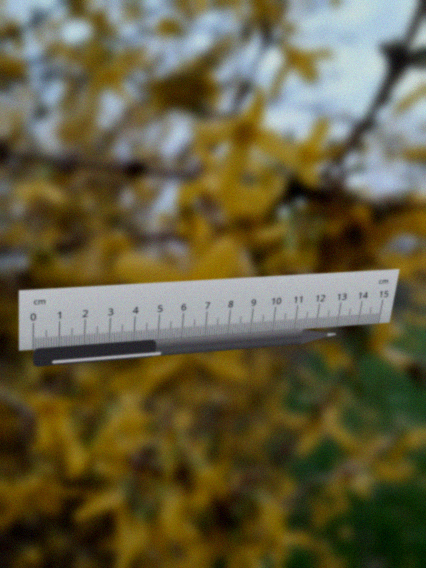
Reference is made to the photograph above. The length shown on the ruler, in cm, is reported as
13 cm
